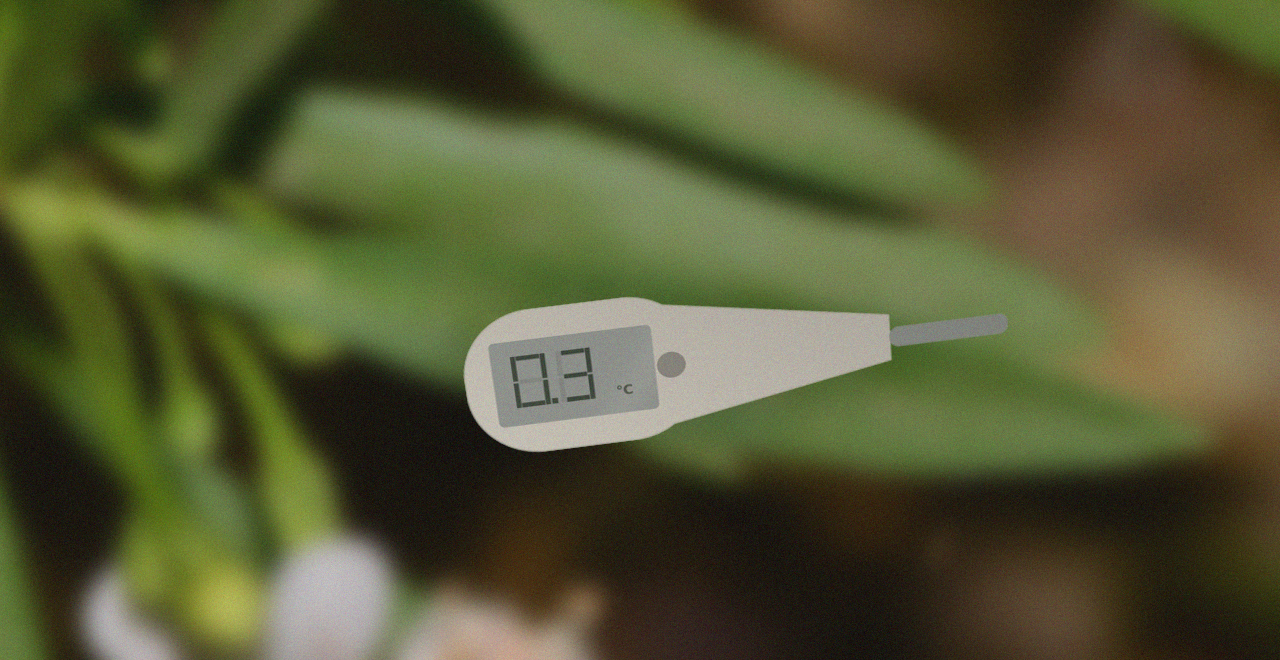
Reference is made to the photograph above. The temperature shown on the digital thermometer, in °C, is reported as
0.3 °C
